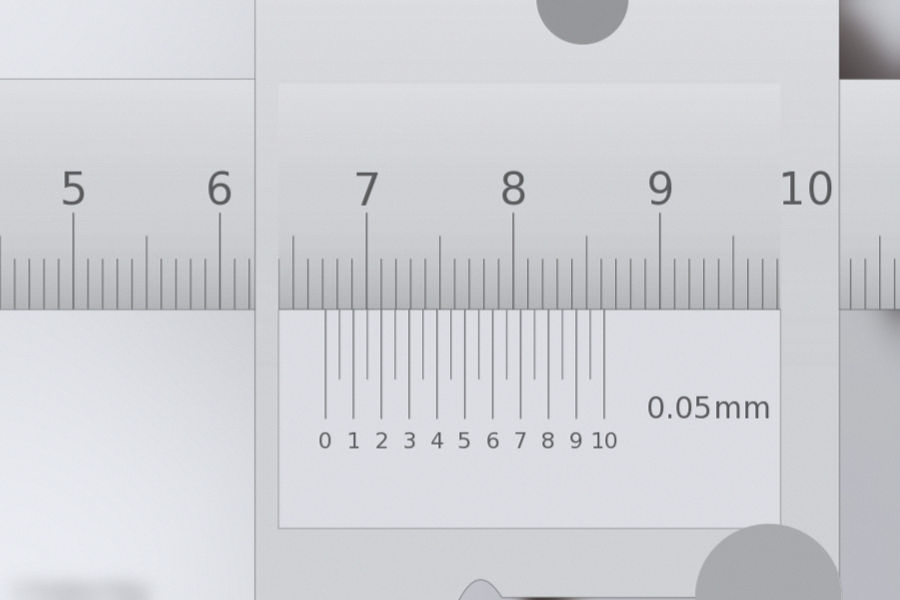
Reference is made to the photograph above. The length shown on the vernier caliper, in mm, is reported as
67.2 mm
